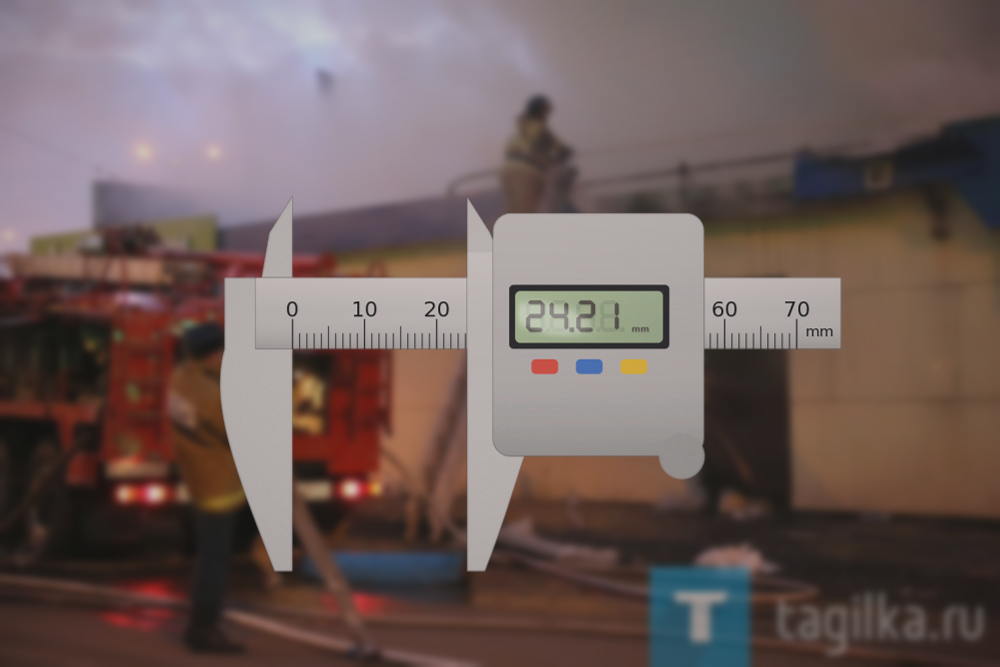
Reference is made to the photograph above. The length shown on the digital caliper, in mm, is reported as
24.21 mm
